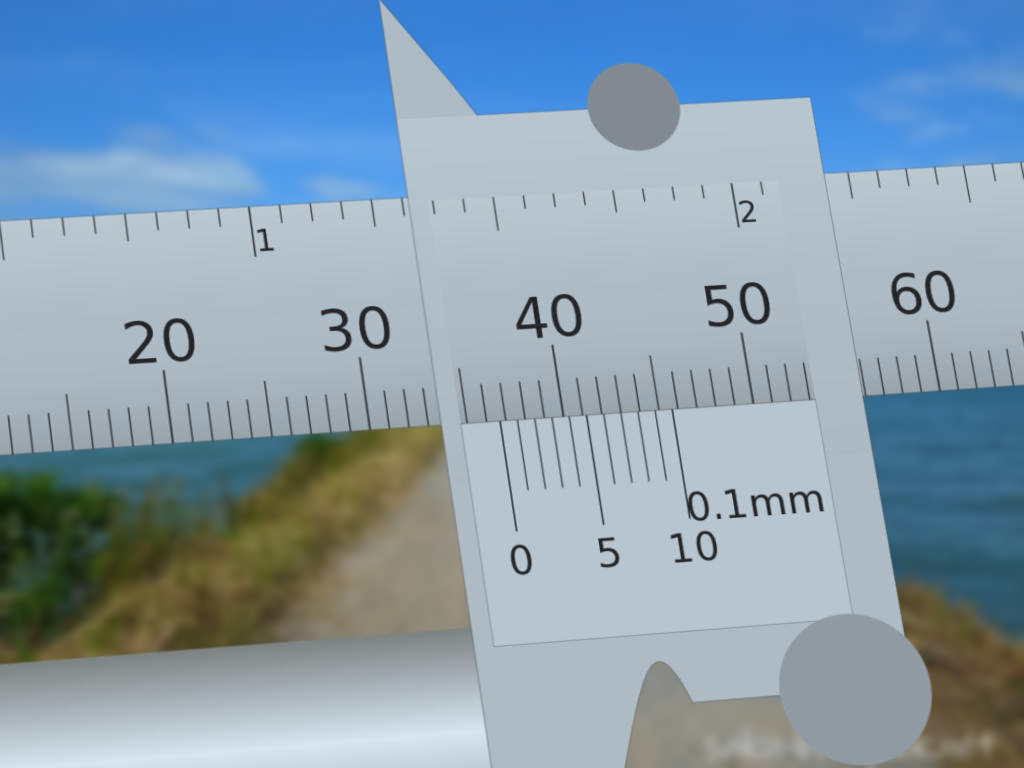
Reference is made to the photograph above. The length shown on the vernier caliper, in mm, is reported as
36.7 mm
